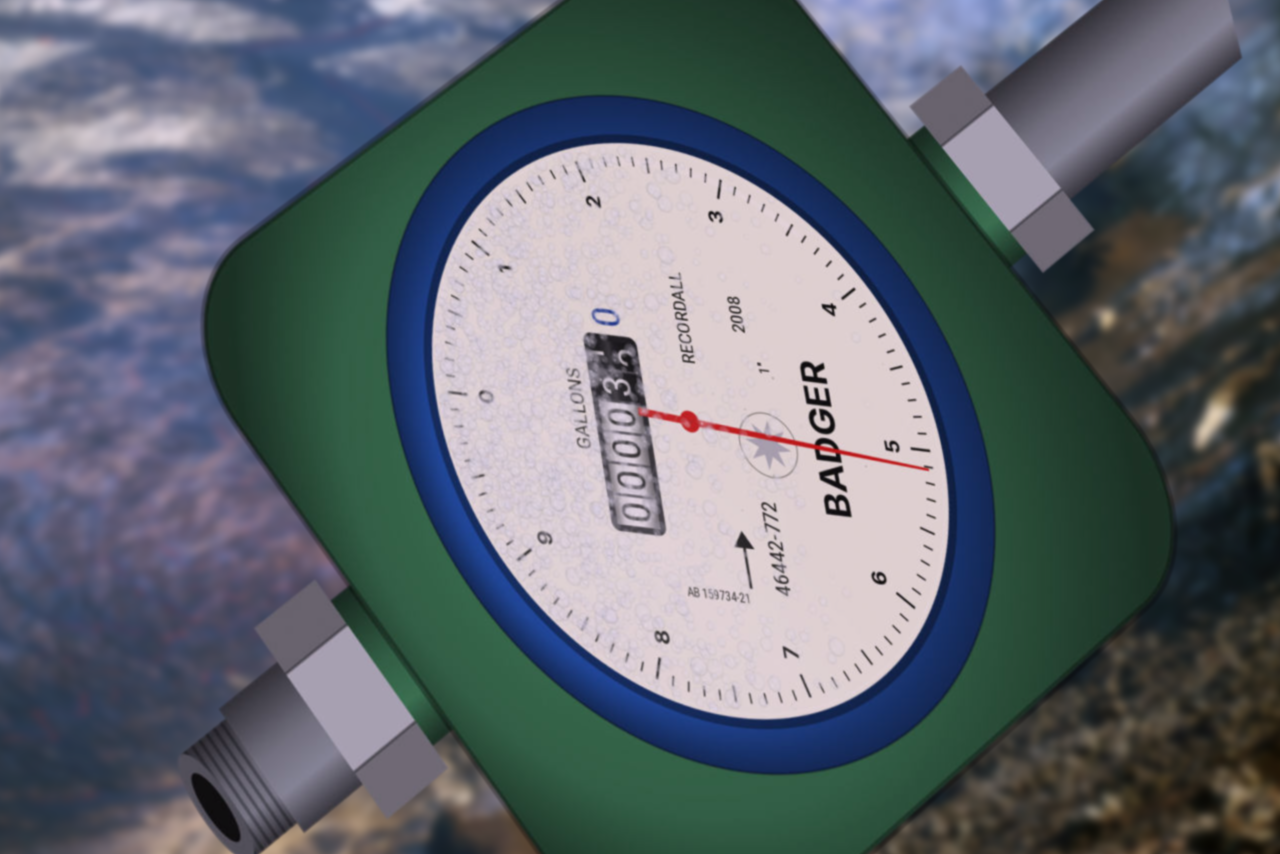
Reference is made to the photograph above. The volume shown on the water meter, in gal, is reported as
315.1 gal
